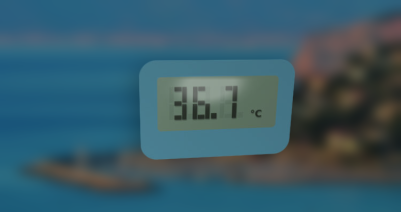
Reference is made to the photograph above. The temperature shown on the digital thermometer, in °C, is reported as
36.7 °C
